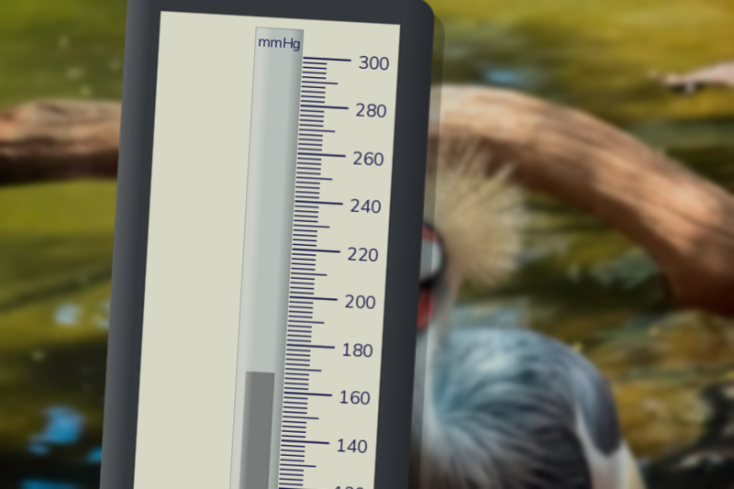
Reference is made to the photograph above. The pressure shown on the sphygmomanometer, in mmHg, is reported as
168 mmHg
